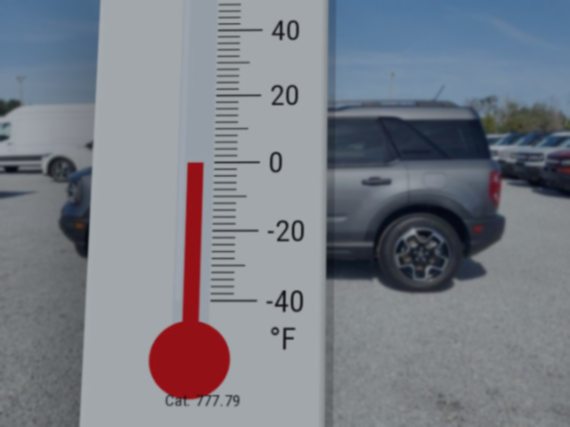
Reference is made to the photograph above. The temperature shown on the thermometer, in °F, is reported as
0 °F
